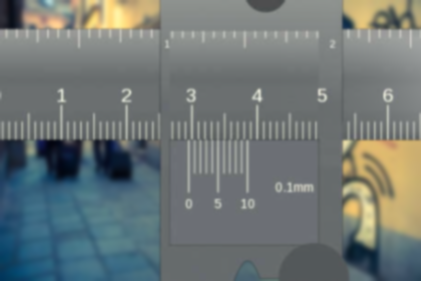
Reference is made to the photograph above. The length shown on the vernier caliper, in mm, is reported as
29.5 mm
